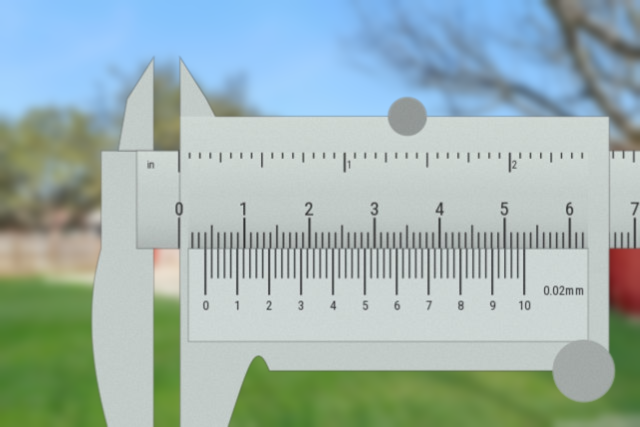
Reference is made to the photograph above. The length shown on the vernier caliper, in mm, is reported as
4.0 mm
